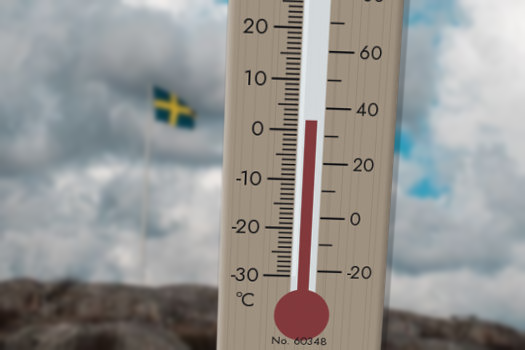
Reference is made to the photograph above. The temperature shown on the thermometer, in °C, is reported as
2 °C
